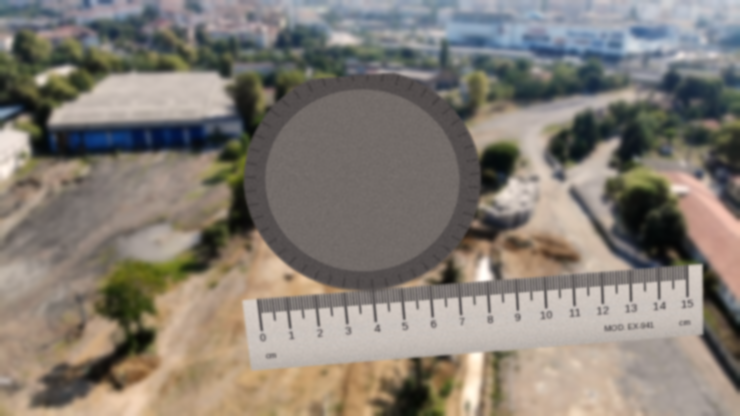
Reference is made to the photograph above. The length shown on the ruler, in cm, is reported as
8 cm
